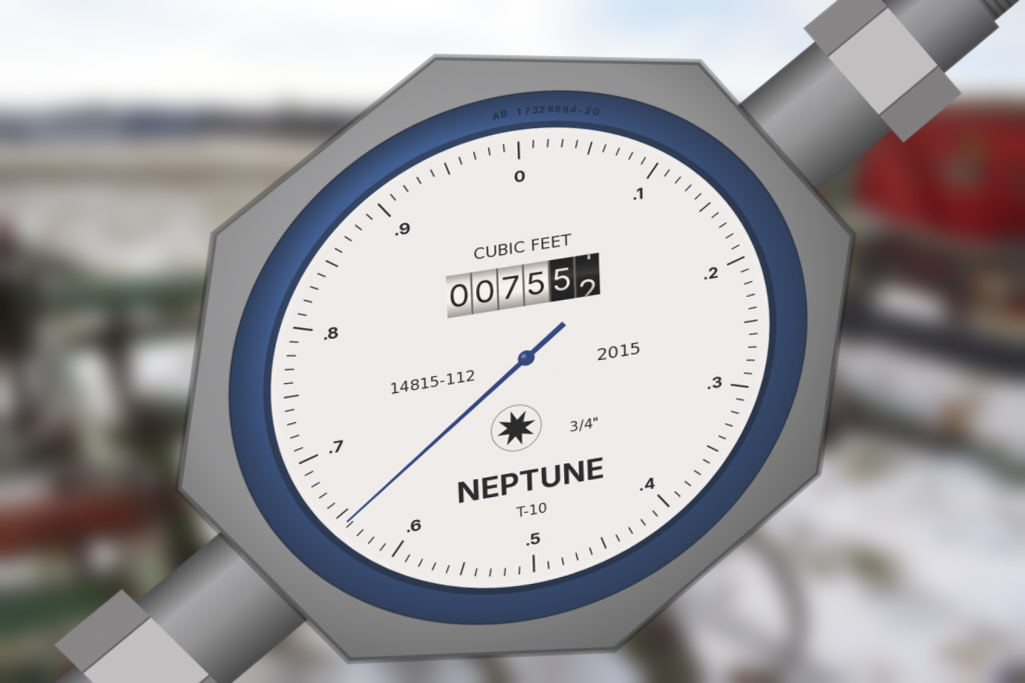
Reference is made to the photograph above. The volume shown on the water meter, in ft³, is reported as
7551.64 ft³
